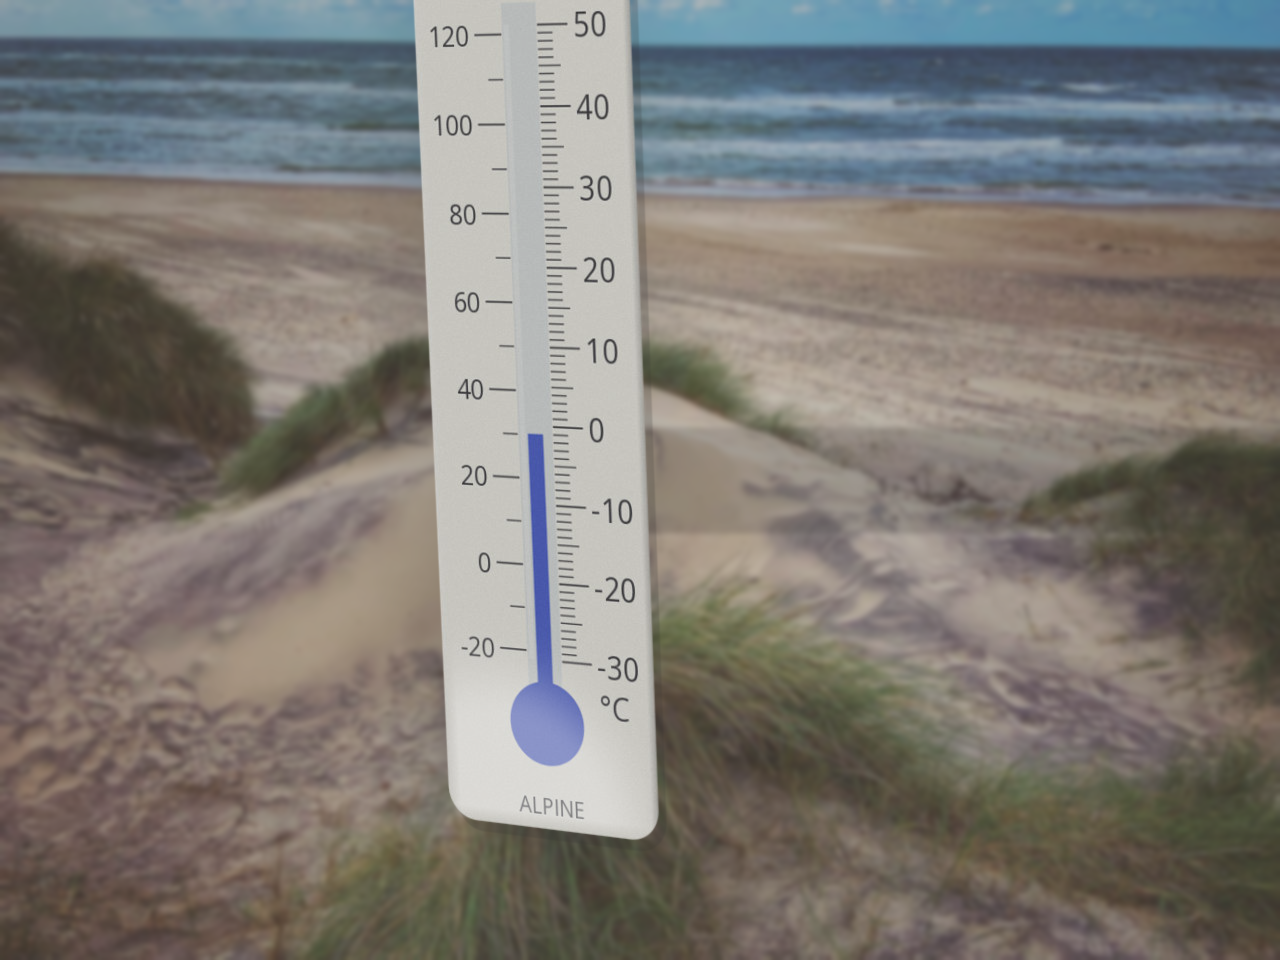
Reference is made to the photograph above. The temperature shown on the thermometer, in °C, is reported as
-1 °C
